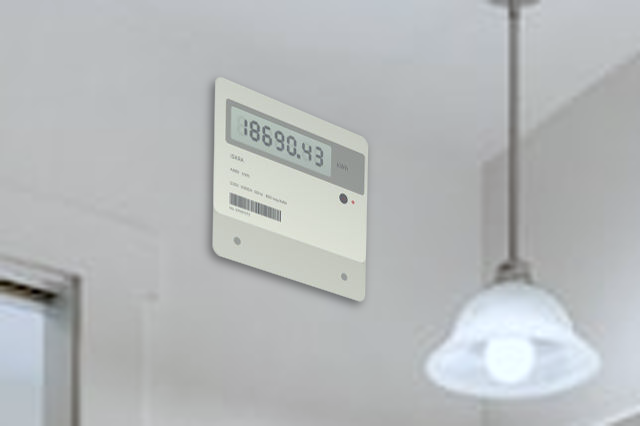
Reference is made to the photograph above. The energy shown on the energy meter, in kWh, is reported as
18690.43 kWh
